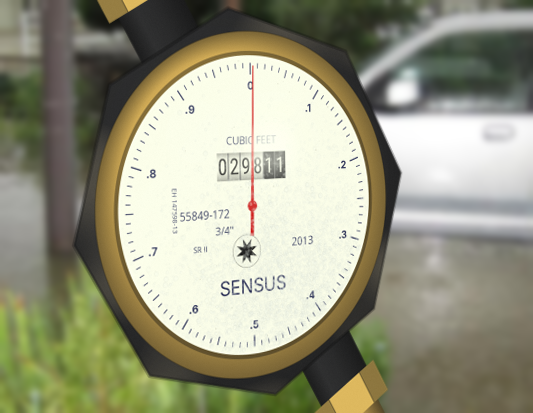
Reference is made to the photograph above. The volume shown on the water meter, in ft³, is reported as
29811.00 ft³
